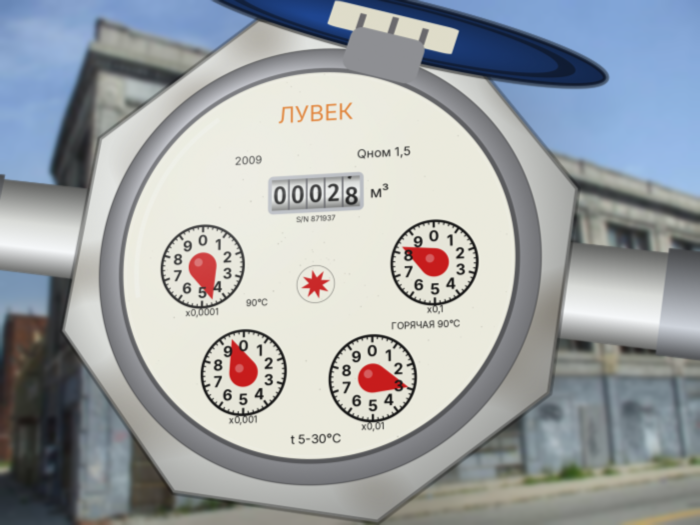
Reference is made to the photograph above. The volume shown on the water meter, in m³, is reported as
27.8294 m³
